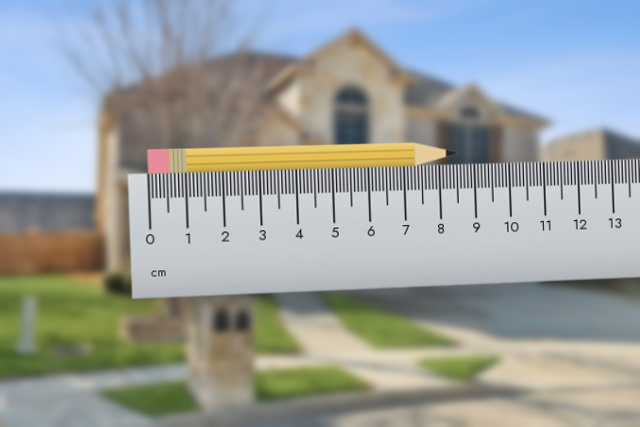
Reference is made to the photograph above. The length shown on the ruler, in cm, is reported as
8.5 cm
